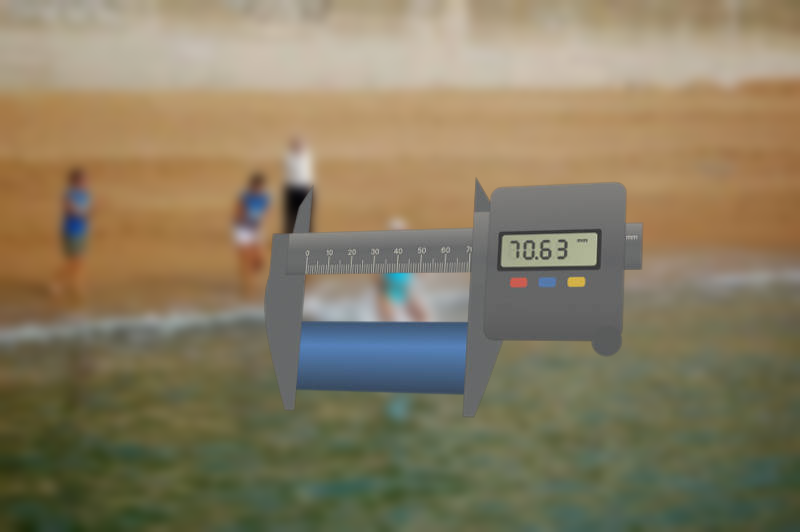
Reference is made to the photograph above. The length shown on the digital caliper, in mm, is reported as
70.63 mm
